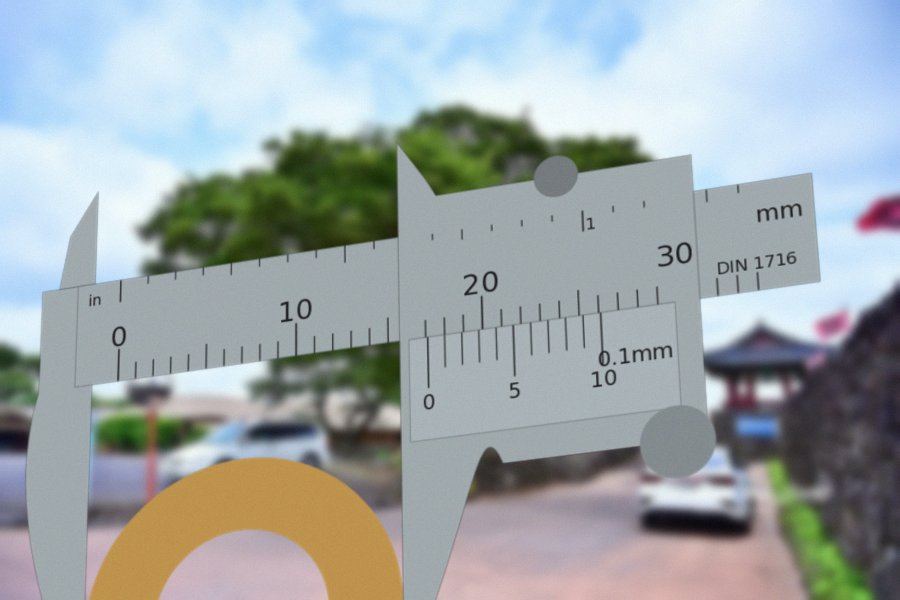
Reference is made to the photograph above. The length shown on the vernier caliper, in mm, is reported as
17.1 mm
